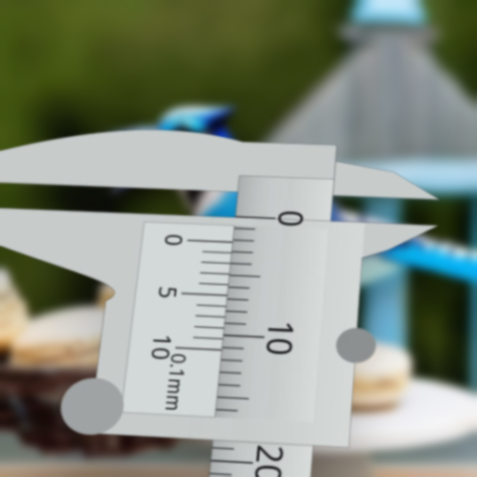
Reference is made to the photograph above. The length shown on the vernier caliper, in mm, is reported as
2.2 mm
